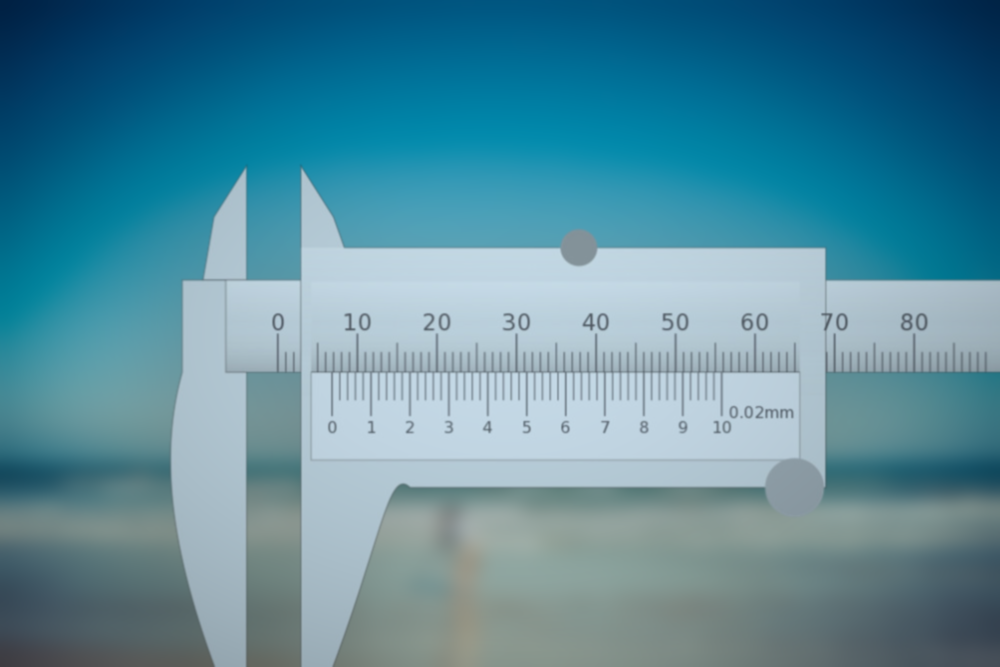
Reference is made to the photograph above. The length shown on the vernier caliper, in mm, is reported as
6.8 mm
